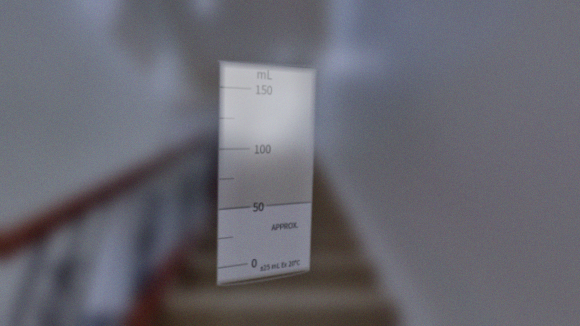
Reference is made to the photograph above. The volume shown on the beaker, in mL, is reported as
50 mL
